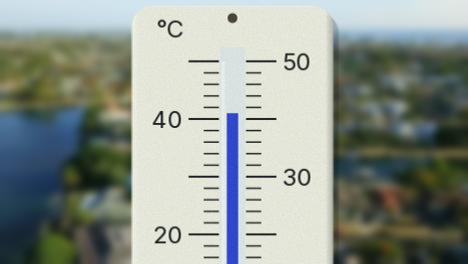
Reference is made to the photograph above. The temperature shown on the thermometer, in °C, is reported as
41 °C
